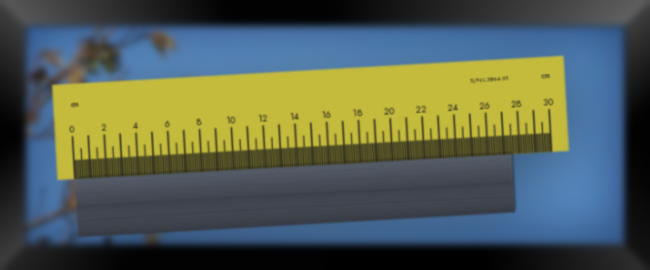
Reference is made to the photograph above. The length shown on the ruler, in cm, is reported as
27.5 cm
